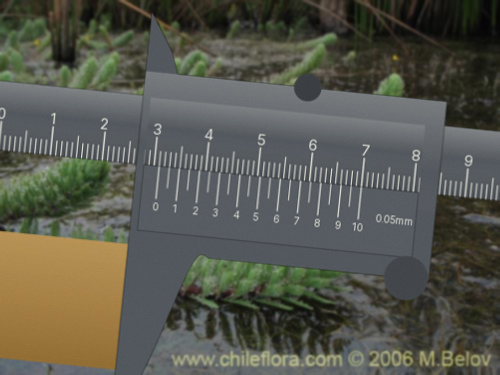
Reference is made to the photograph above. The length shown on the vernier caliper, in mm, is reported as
31.0 mm
